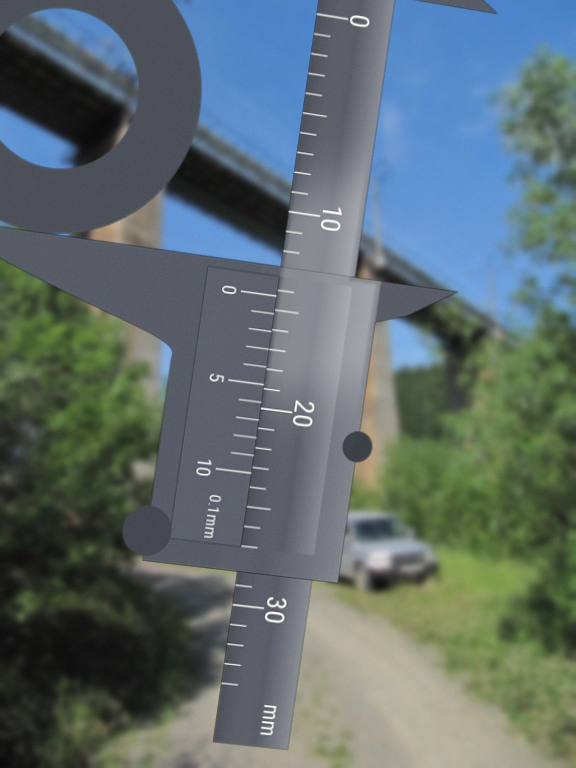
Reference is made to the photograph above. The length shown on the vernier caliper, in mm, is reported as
14.3 mm
